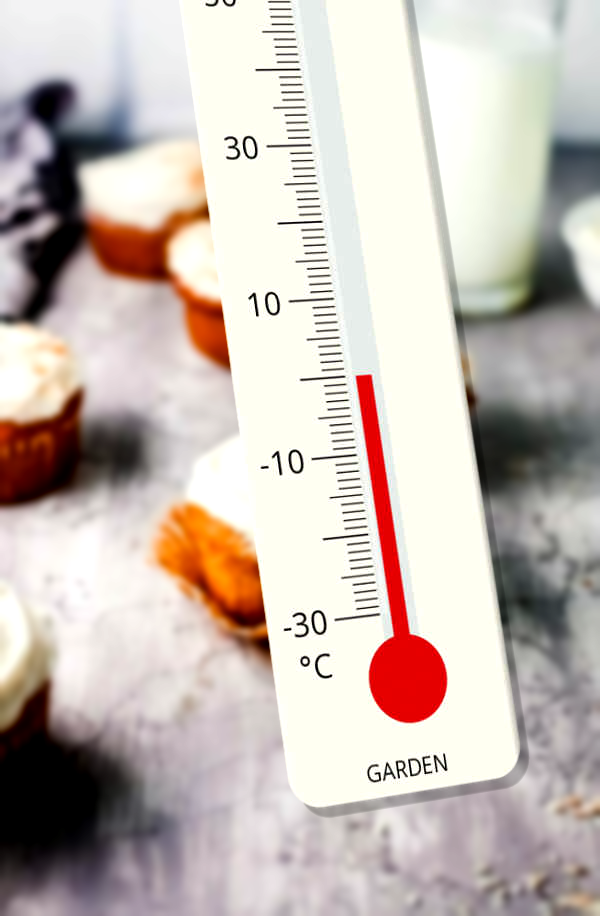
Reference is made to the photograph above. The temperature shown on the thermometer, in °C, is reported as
0 °C
